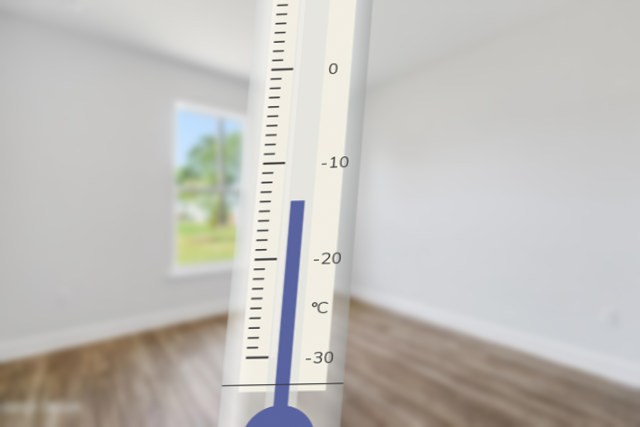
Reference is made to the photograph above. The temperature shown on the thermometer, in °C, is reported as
-14 °C
